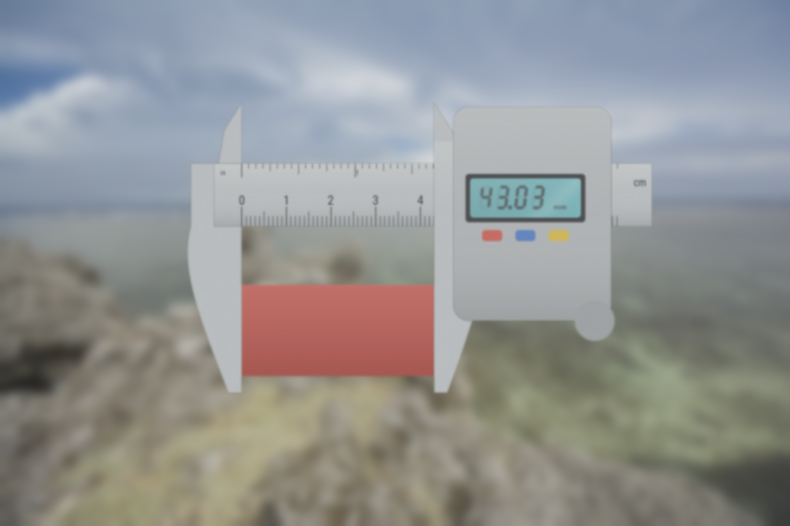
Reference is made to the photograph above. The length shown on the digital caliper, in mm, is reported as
43.03 mm
